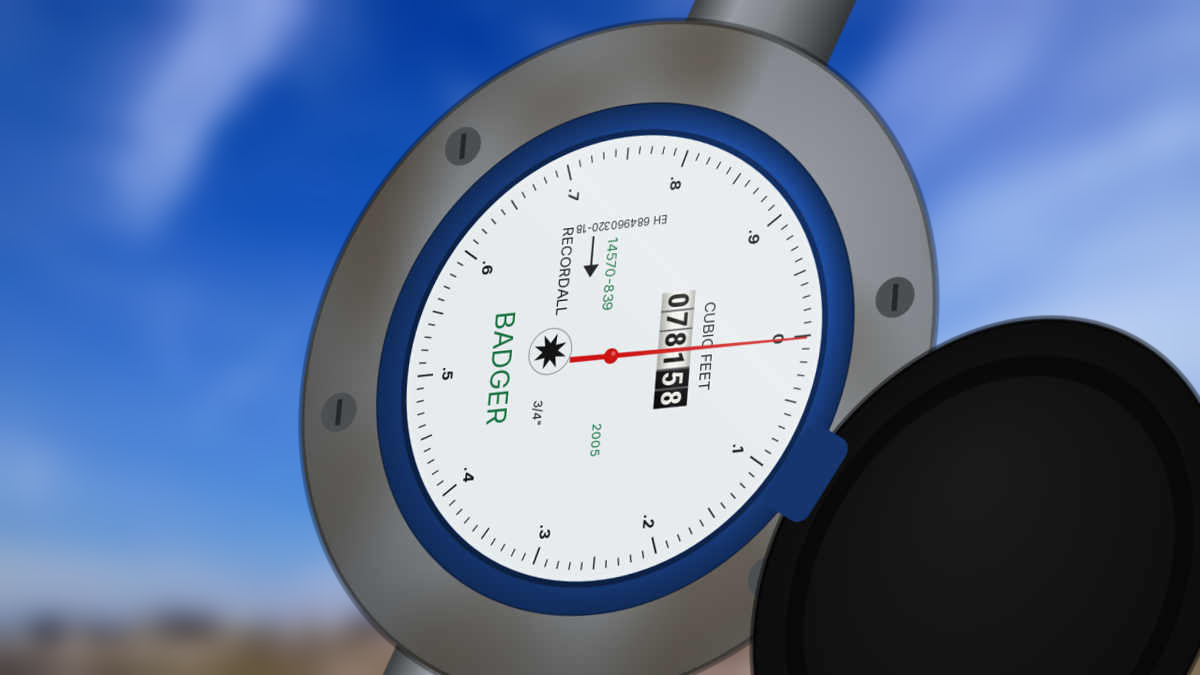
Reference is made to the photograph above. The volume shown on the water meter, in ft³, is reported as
78158.00 ft³
